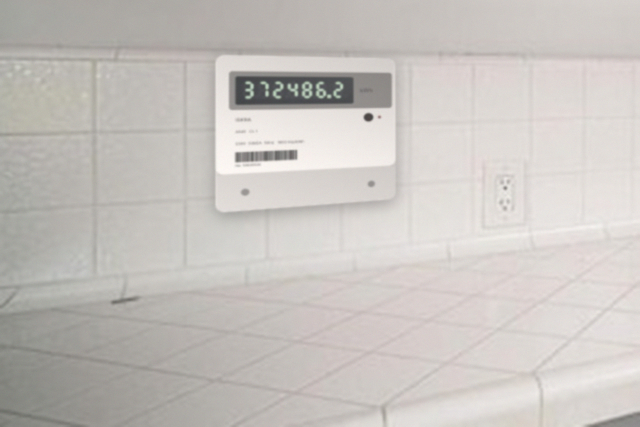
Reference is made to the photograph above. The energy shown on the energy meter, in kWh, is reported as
372486.2 kWh
